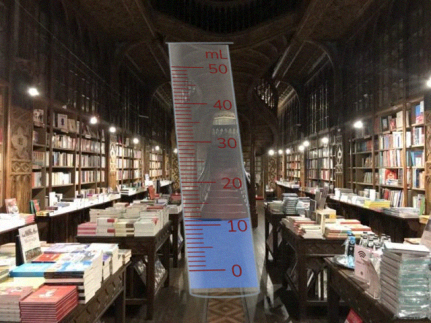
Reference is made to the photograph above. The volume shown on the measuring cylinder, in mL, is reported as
11 mL
